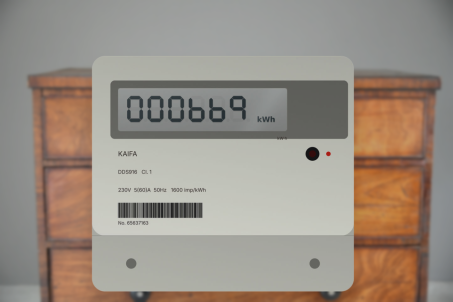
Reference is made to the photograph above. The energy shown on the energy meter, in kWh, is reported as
669 kWh
